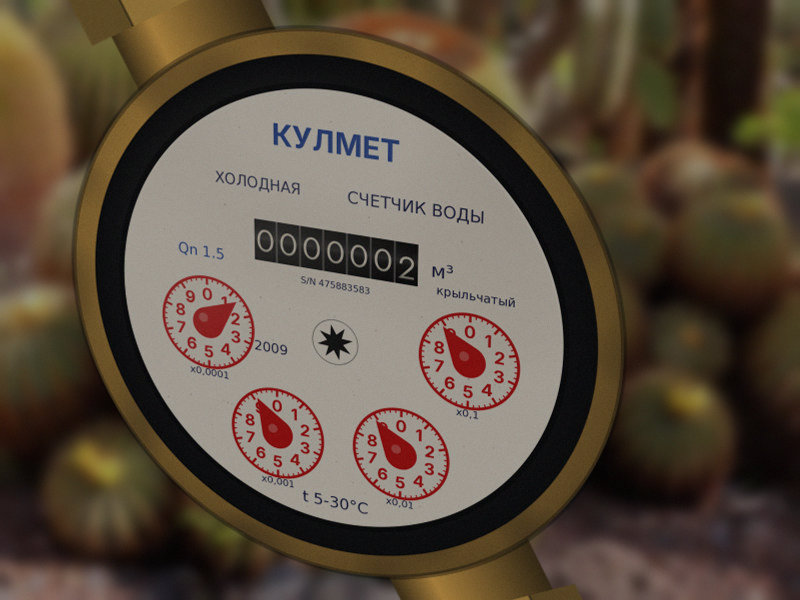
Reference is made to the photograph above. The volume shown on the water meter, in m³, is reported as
1.8891 m³
